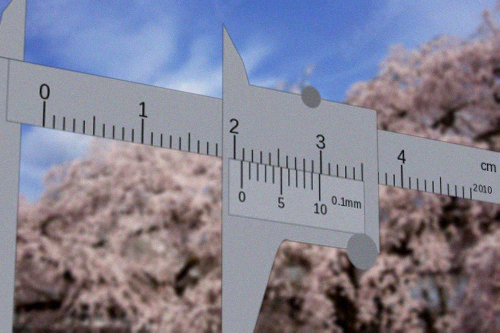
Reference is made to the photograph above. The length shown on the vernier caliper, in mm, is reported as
20.8 mm
